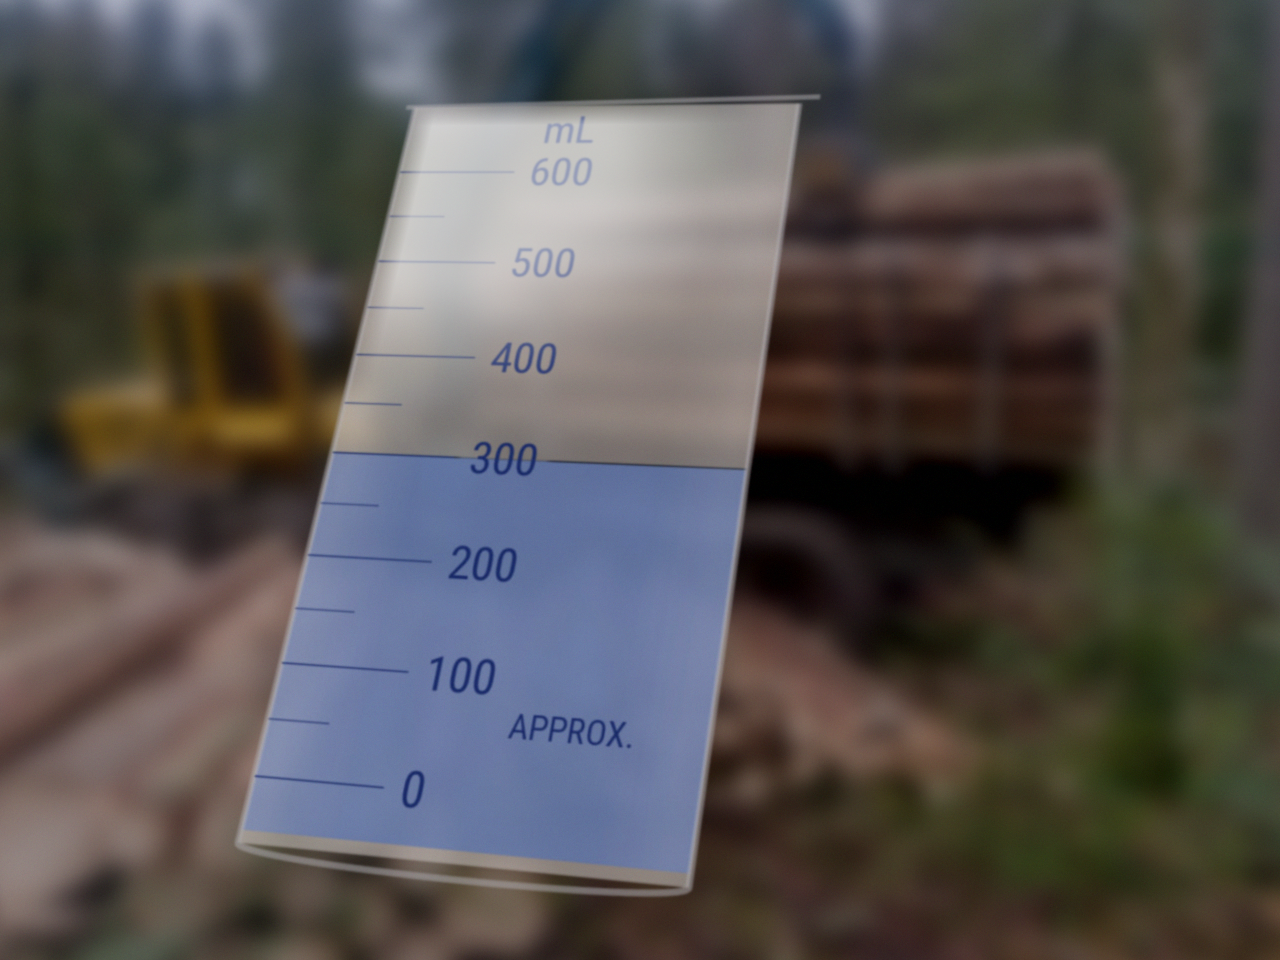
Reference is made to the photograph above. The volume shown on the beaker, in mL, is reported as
300 mL
